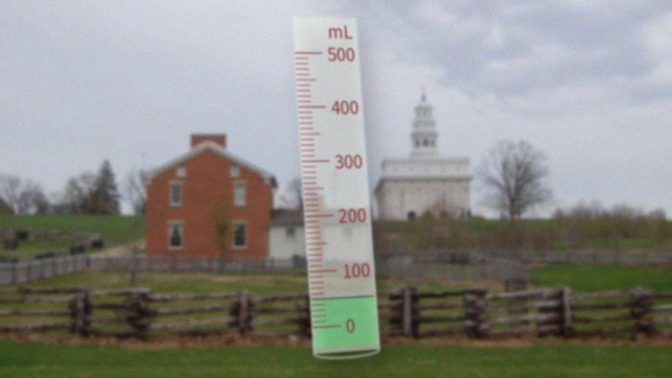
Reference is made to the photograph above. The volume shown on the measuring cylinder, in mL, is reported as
50 mL
